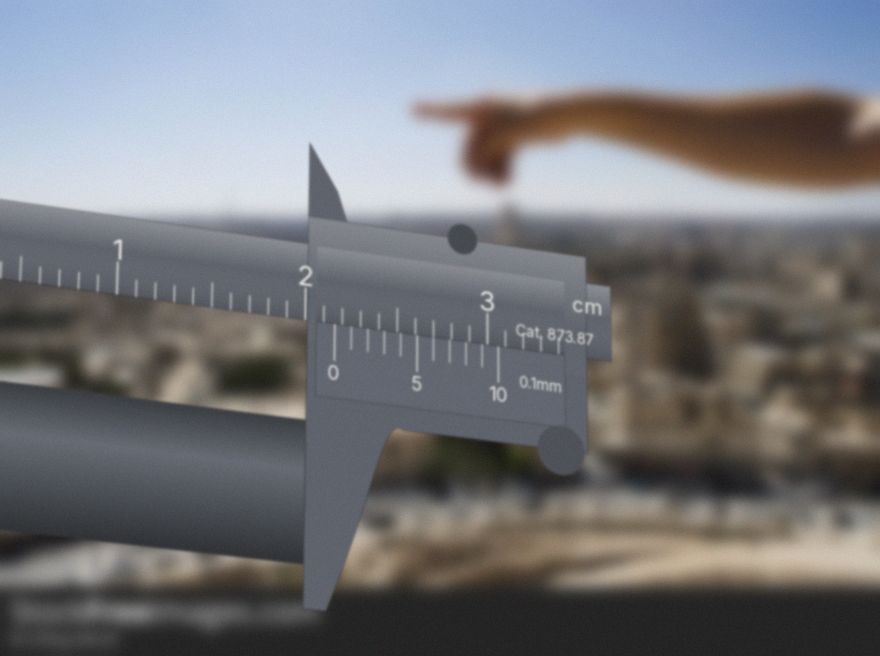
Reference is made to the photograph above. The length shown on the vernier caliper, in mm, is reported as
21.6 mm
